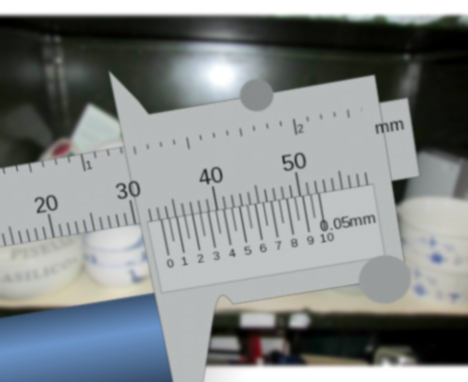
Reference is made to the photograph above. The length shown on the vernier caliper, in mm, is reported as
33.2 mm
